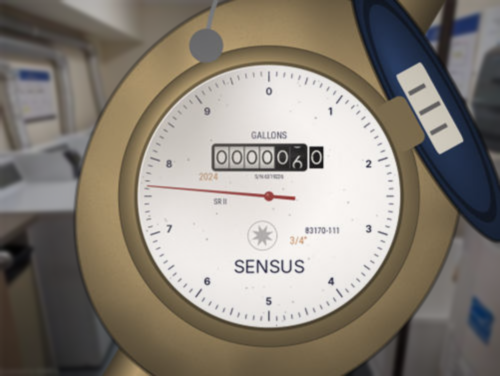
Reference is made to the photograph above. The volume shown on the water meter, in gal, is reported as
57.6 gal
